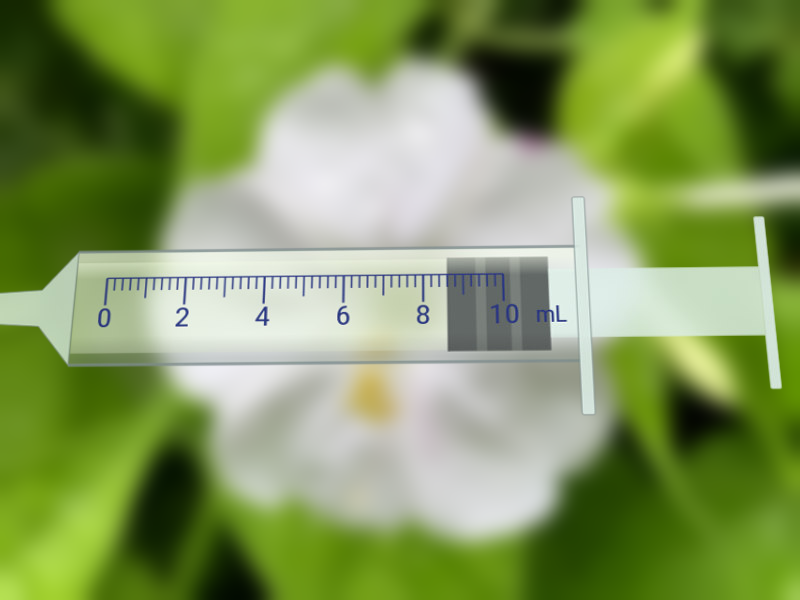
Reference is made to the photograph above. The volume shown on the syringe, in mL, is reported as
8.6 mL
